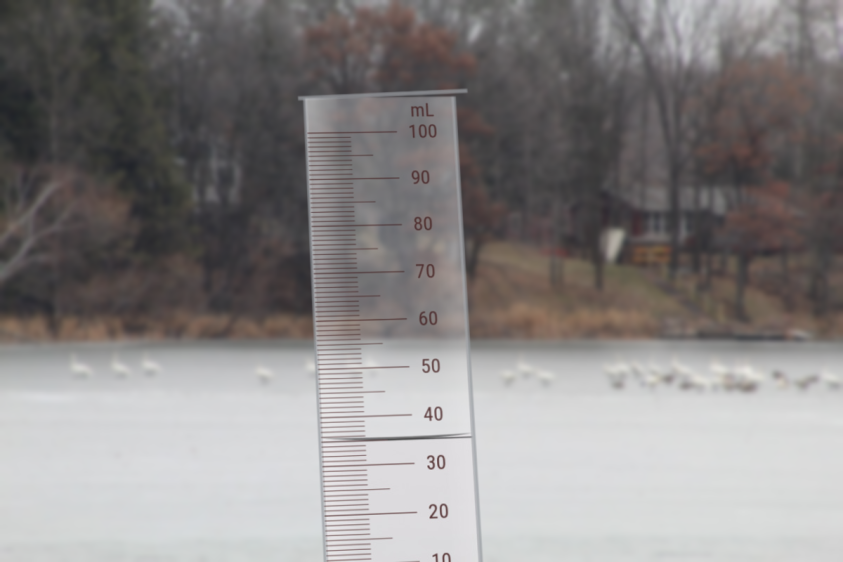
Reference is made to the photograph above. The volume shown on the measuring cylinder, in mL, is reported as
35 mL
